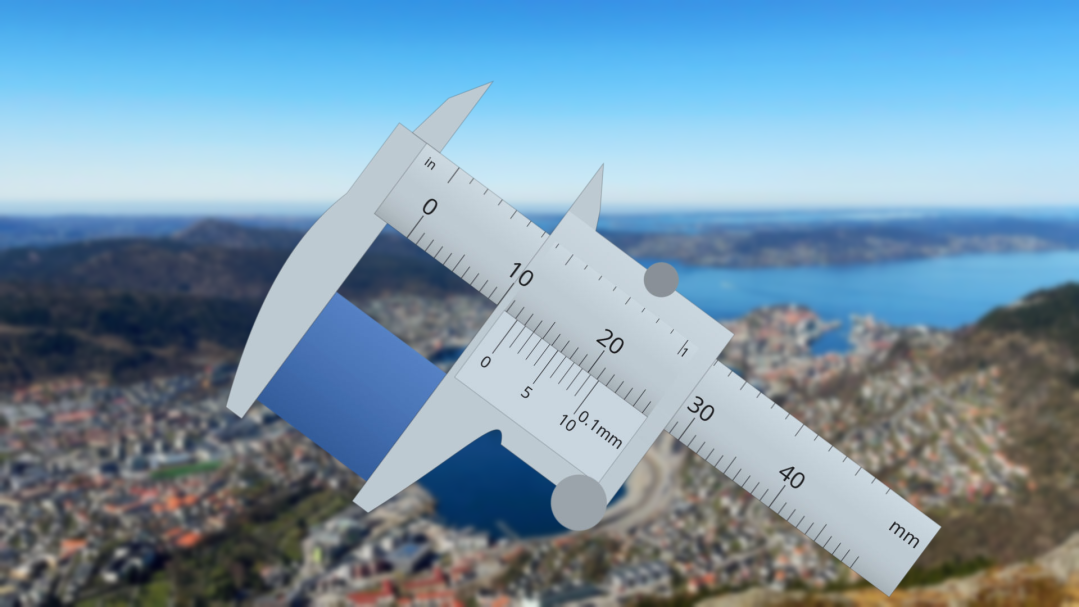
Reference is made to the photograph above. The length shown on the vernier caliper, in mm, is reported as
12.2 mm
